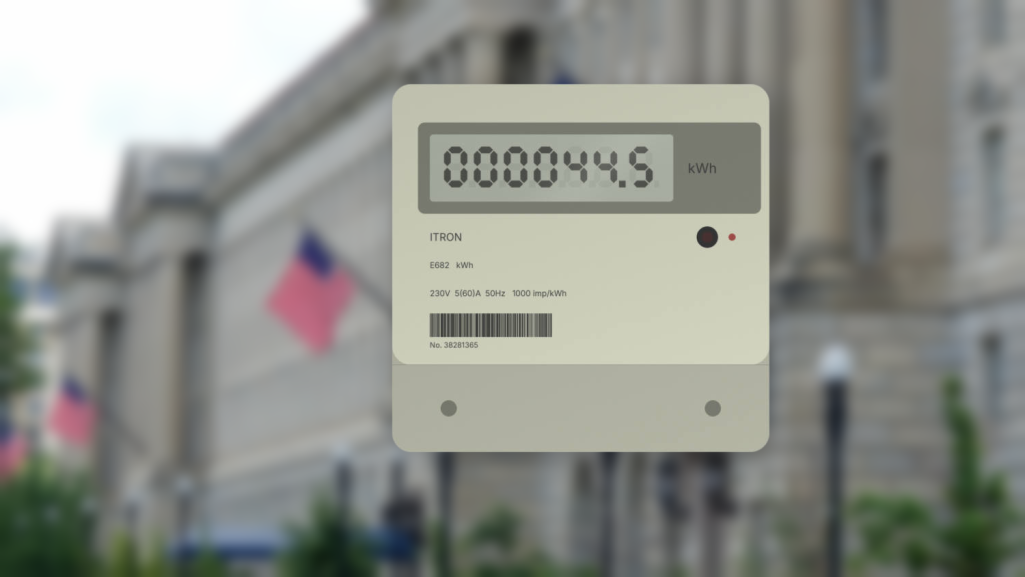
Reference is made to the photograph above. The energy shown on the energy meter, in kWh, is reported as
44.5 kWh
